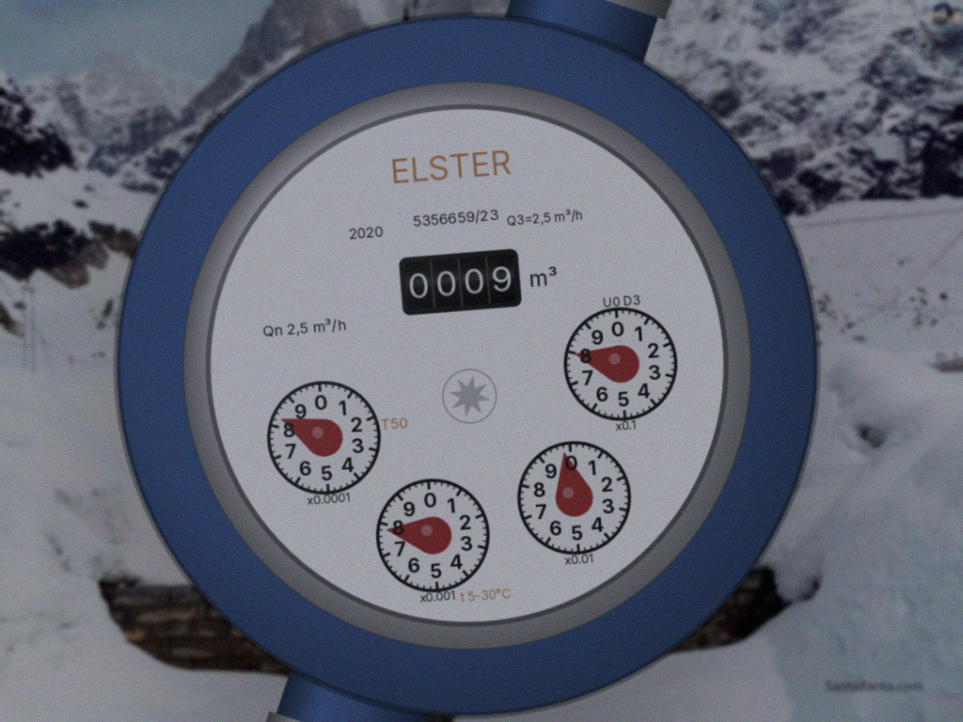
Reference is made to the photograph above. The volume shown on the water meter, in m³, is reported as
9.7978 m³
